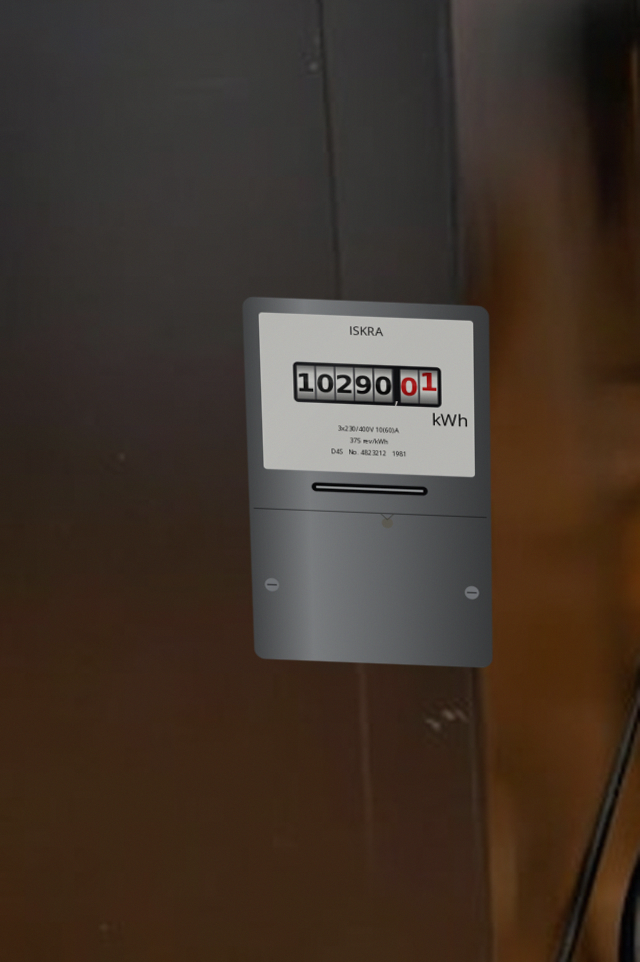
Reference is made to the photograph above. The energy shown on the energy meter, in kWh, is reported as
10290.01 kWh
